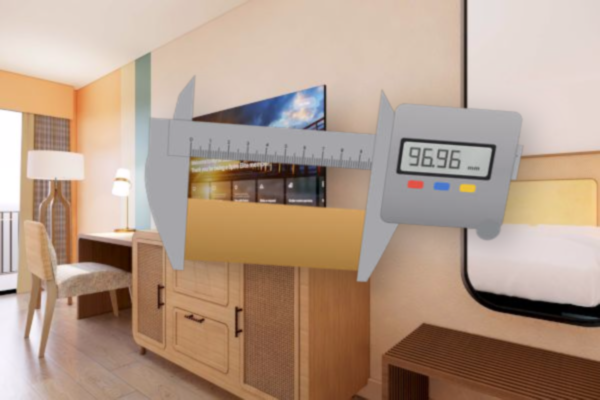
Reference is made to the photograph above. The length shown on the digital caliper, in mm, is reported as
96.96 mm
